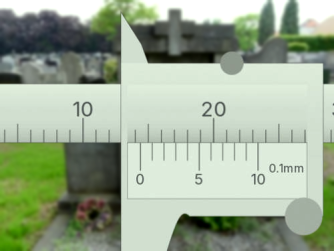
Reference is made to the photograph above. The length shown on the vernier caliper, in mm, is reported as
14.4 mm
